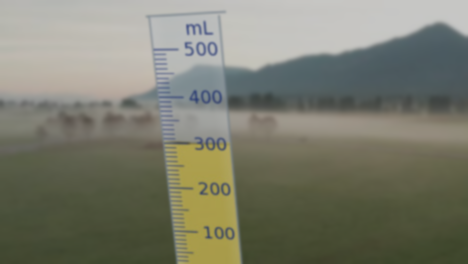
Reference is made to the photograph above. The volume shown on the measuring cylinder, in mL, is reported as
300 mL
